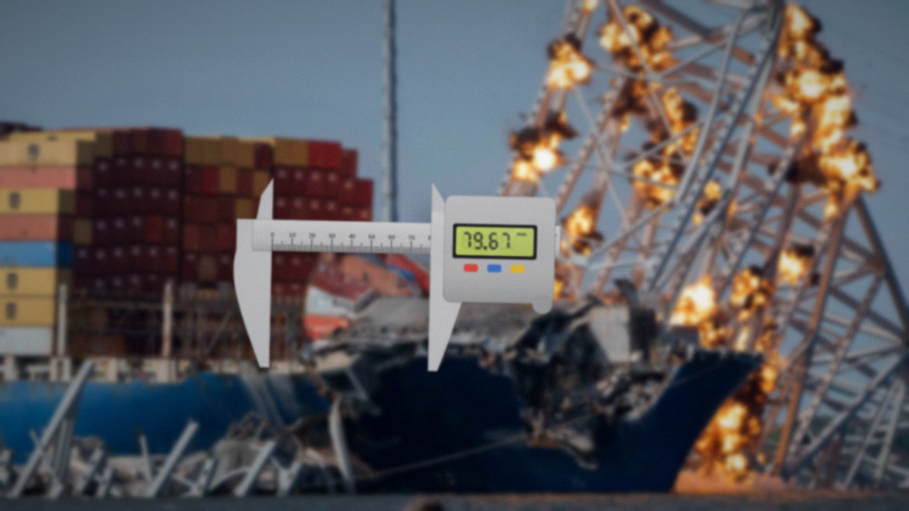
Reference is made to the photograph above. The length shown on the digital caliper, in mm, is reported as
79.67 mm
